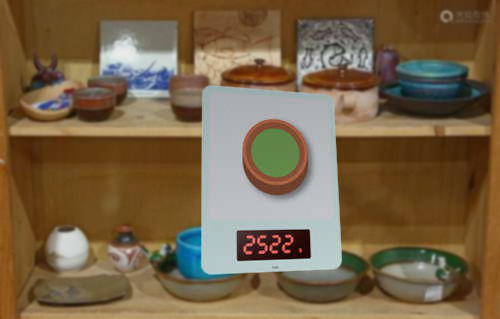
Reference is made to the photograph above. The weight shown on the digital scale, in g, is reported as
2522 g
